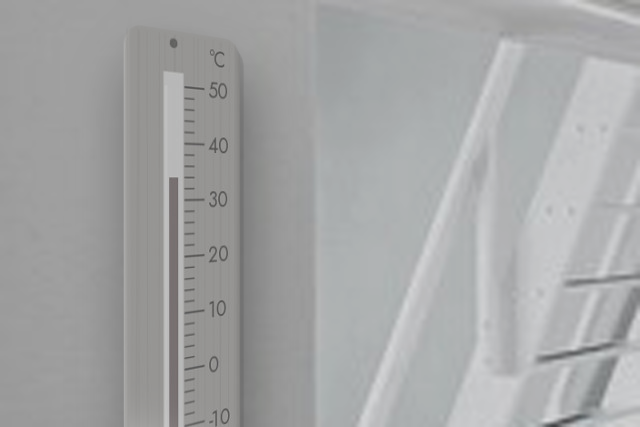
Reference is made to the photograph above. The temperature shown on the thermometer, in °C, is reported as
34 °C
